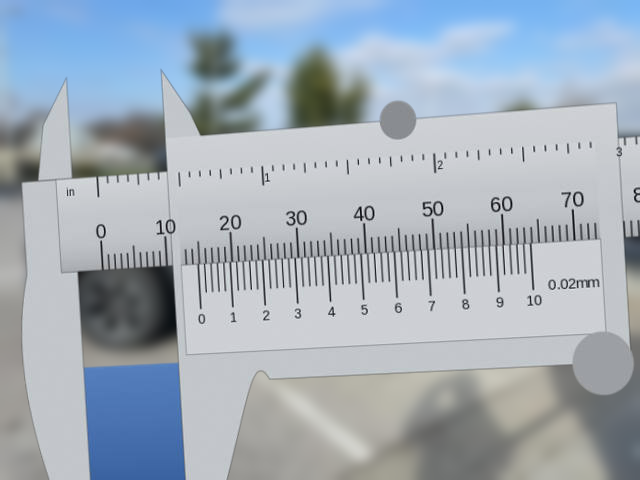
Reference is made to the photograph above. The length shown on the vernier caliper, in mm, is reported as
14.8 mm
